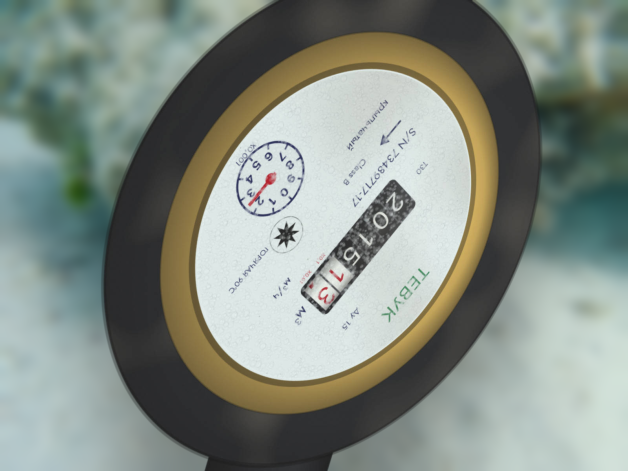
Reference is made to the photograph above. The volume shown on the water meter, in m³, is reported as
2015.132 m³
